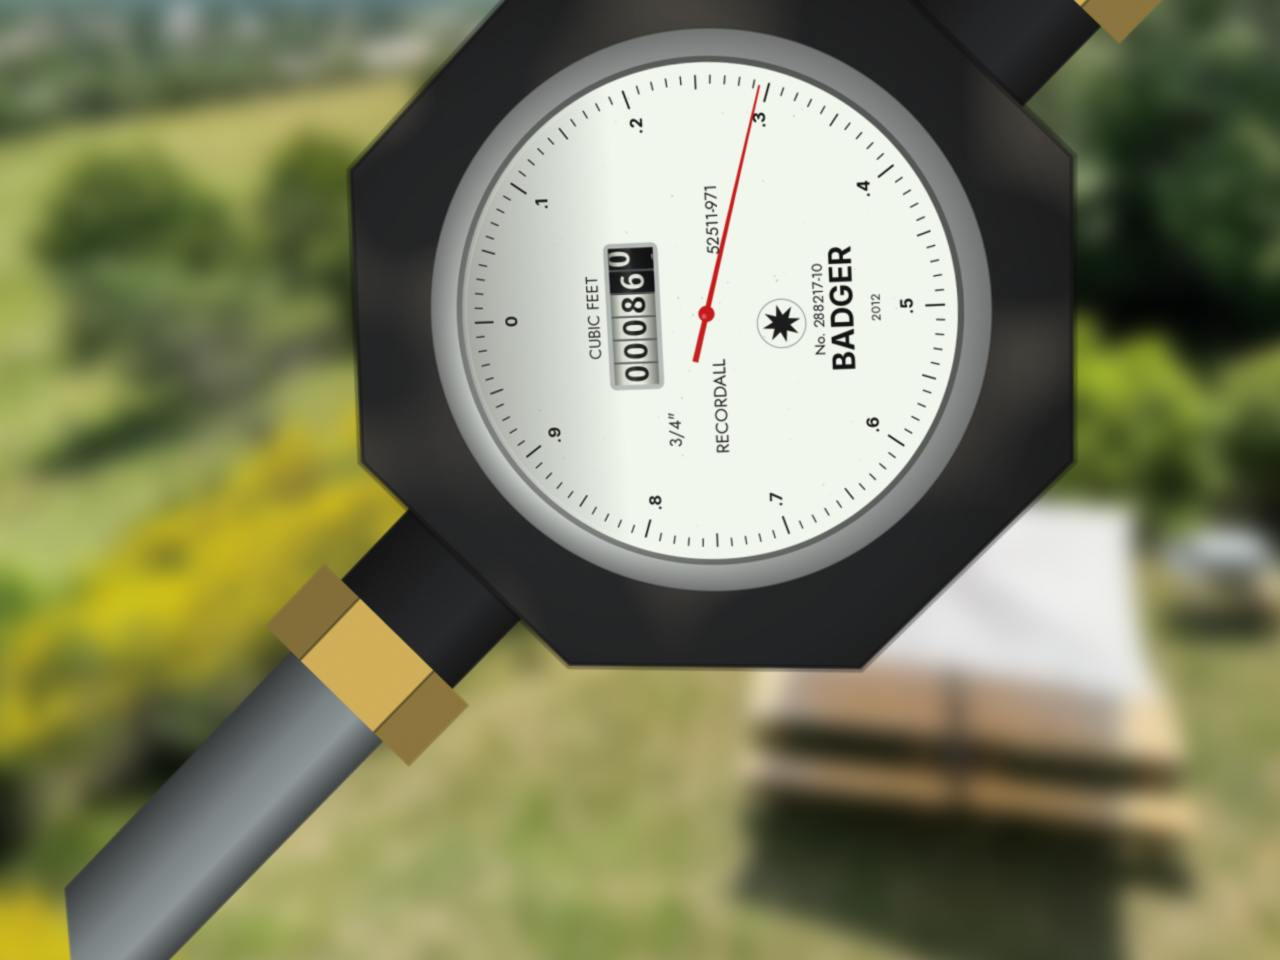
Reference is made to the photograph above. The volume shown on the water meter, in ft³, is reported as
860.29 ft³
